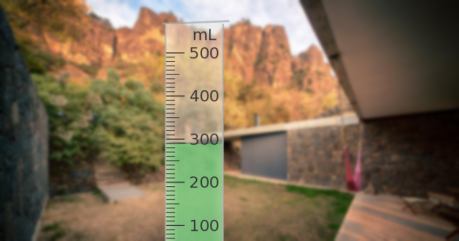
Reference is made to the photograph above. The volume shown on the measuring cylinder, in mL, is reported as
290 mL
